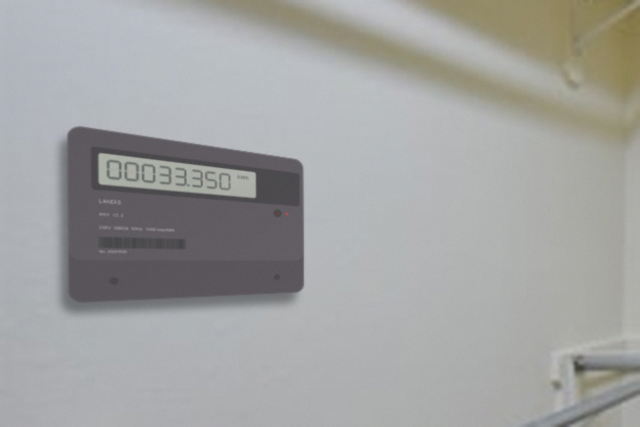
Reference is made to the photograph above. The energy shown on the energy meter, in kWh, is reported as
33.350 kWh
